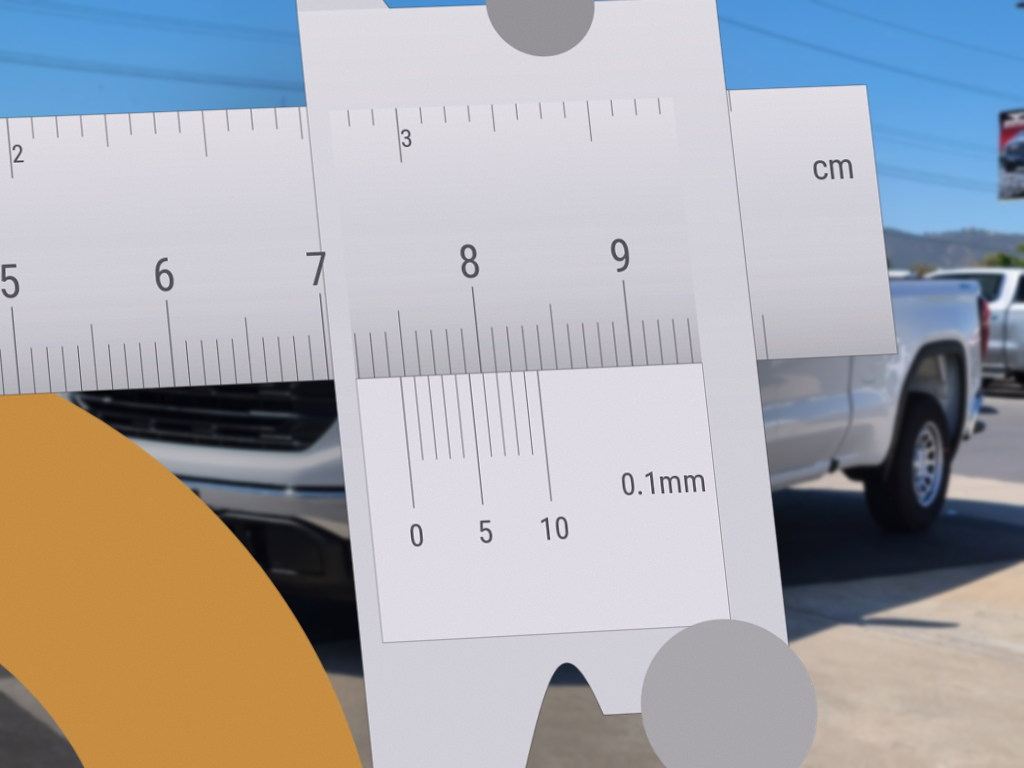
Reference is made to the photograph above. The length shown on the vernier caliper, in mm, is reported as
74.7 mm
